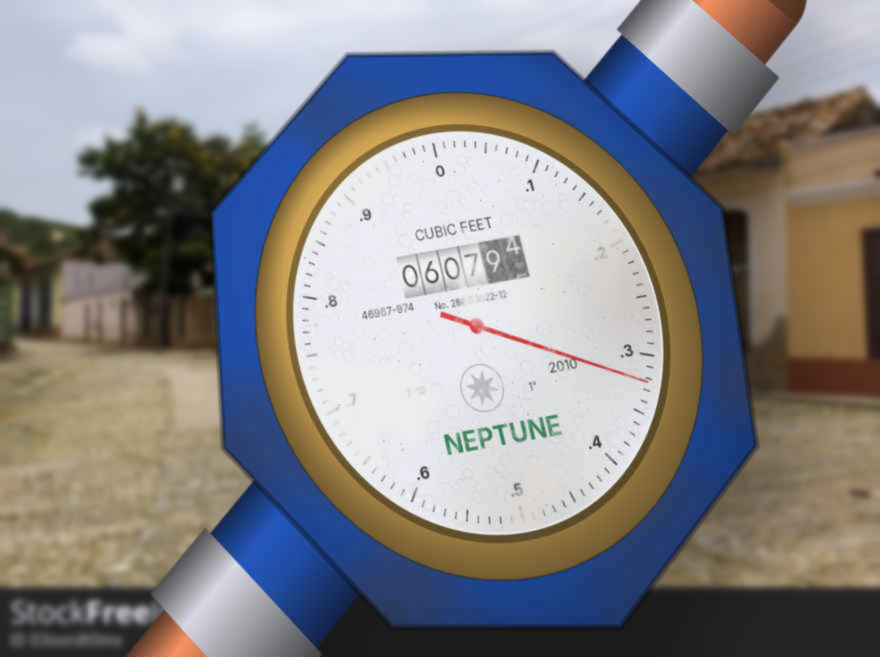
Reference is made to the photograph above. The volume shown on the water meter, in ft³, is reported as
60794.32 ft³
